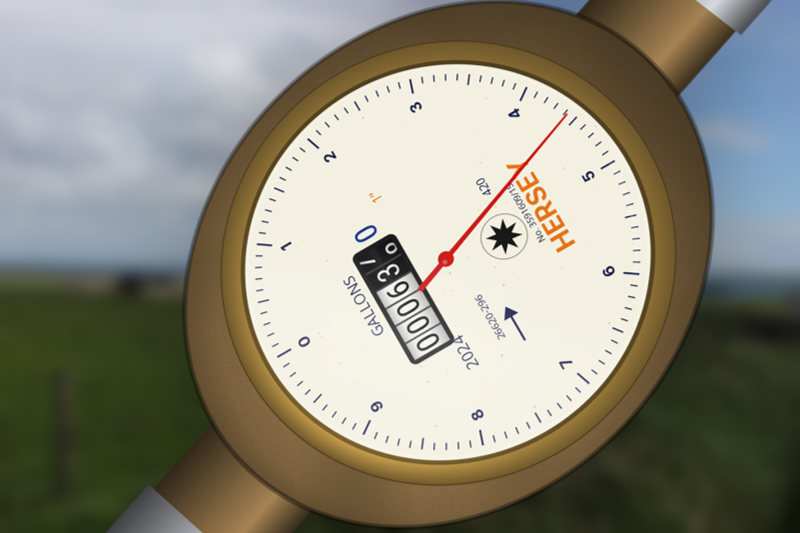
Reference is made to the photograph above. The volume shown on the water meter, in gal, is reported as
6374.4 gal
